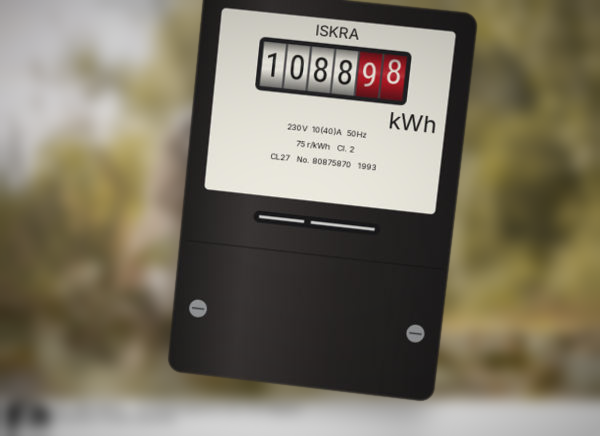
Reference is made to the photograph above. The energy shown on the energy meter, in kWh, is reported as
1088.98 kWh
